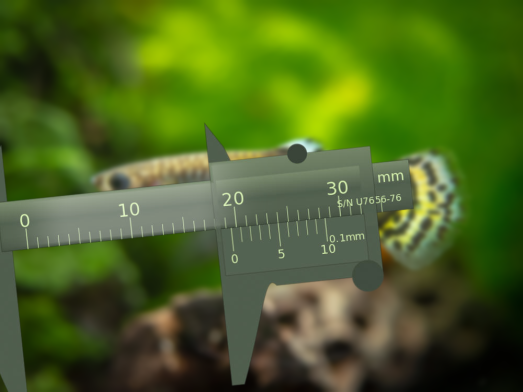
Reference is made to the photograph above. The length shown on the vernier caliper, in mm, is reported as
19.5 mm
